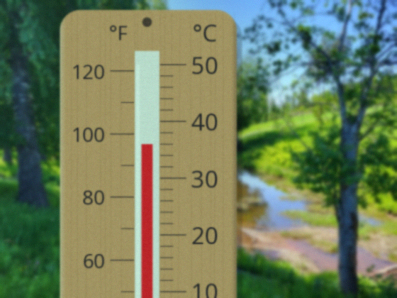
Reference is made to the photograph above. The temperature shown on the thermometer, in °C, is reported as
36 °C
